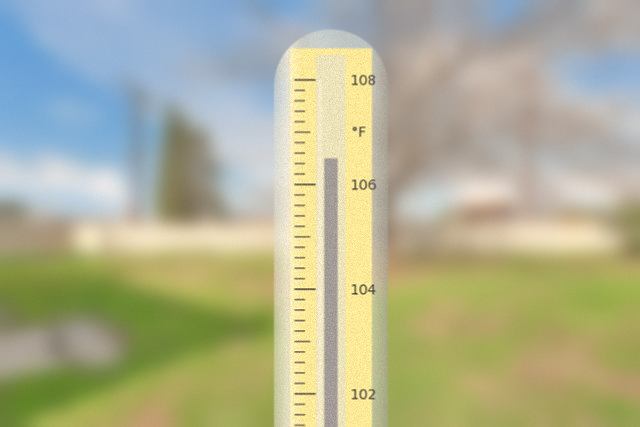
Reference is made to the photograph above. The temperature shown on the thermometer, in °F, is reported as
106.5 °F
